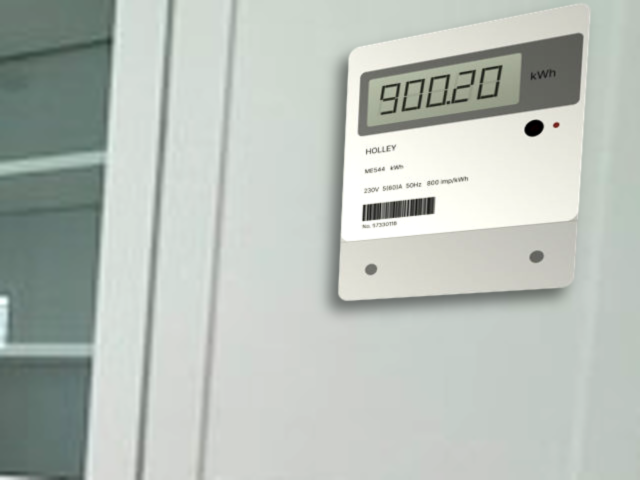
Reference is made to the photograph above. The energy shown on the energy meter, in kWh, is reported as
900.20 kWh
